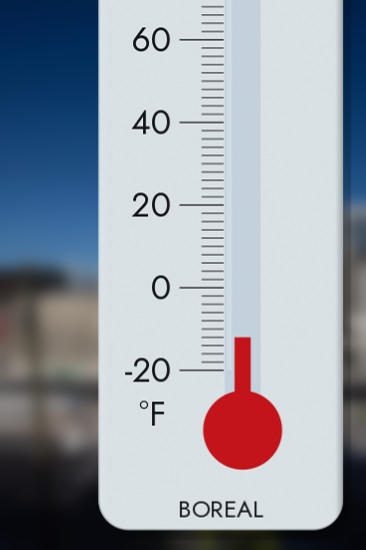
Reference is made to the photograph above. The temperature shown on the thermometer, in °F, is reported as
-12 °F
